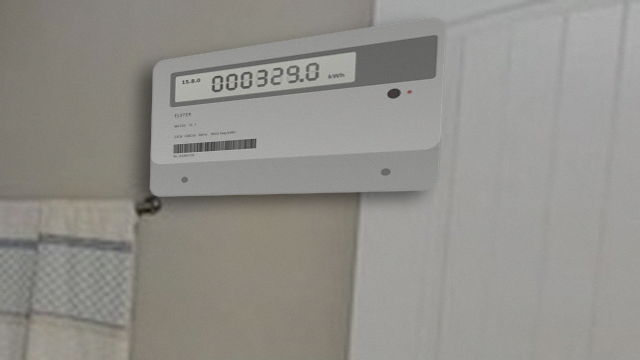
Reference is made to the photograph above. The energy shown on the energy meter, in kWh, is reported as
329.0 kWh
